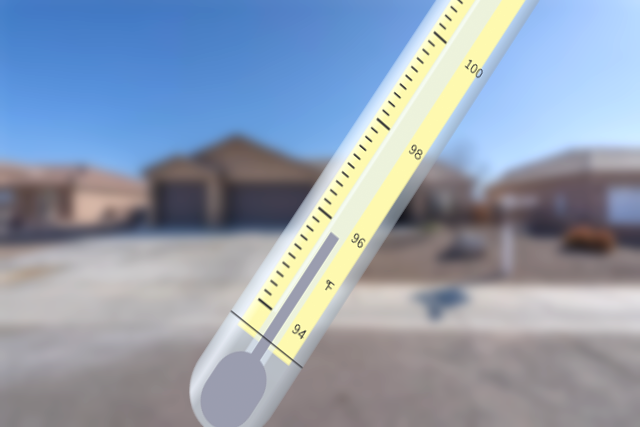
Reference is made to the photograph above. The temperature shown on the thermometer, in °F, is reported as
95.8 °F
